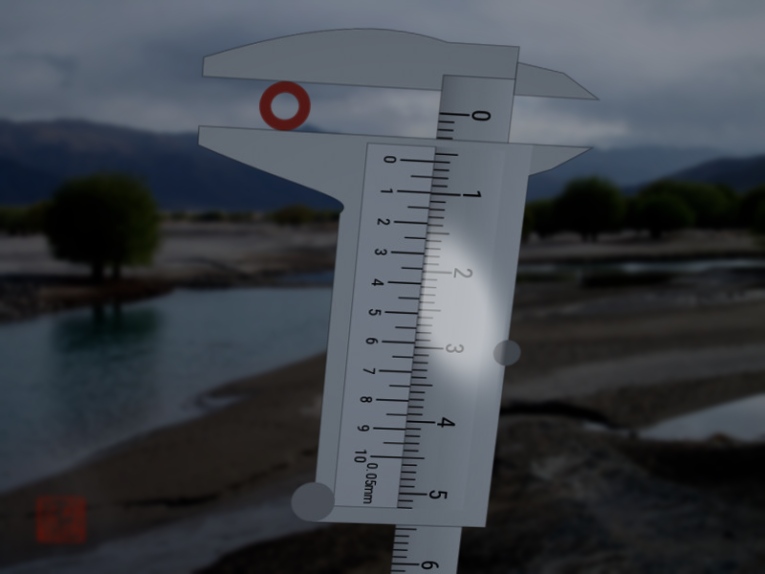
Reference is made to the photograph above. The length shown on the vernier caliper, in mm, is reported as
6.0 mm
